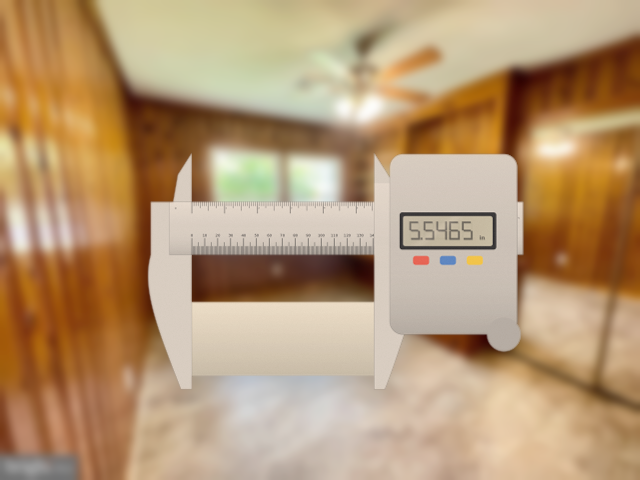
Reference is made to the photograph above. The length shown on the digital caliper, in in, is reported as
5.5465 in
